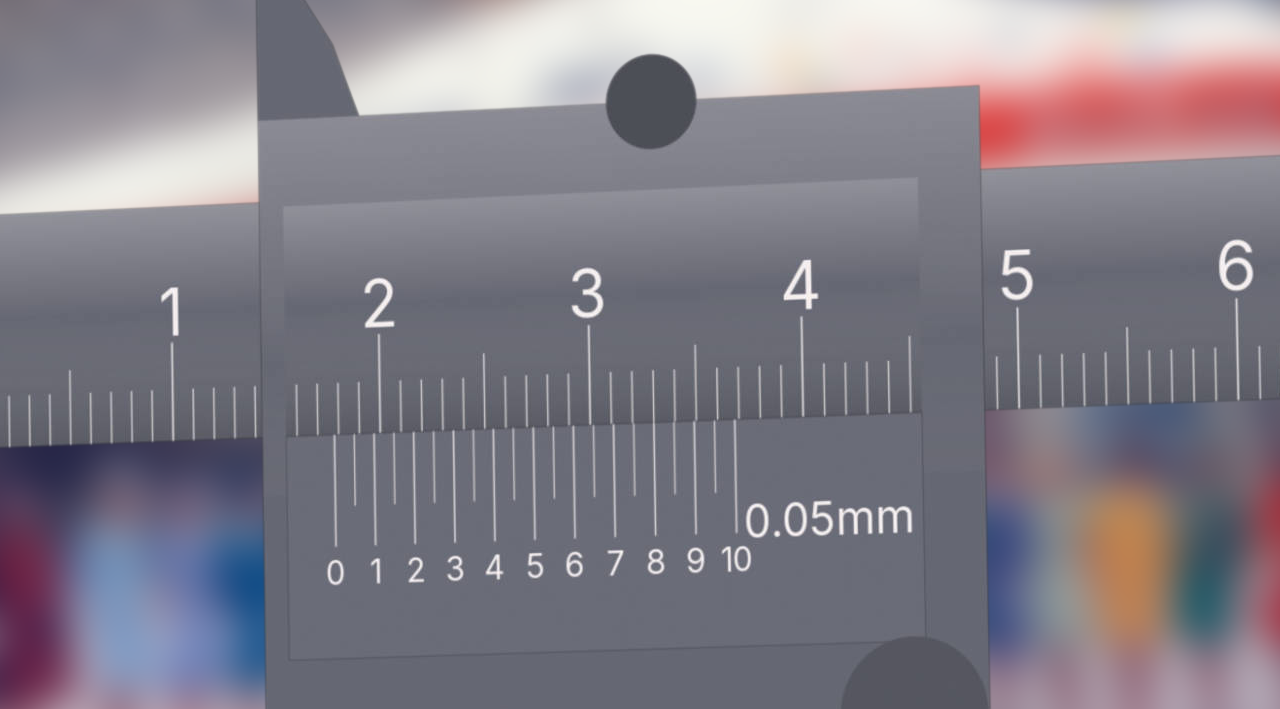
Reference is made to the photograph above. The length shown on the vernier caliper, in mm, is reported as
17.8 mm
